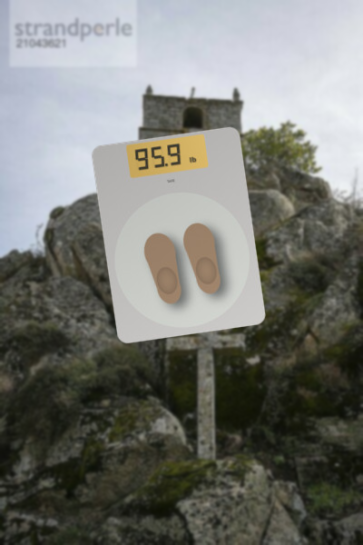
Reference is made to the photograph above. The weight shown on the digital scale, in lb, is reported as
95.9 lb
